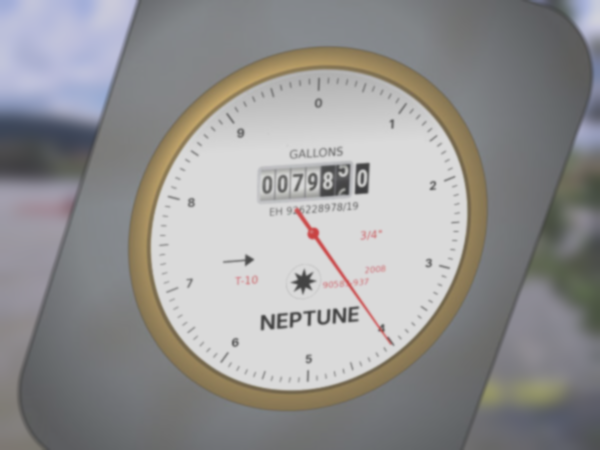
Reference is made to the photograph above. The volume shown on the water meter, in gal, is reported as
79854.0 gal
